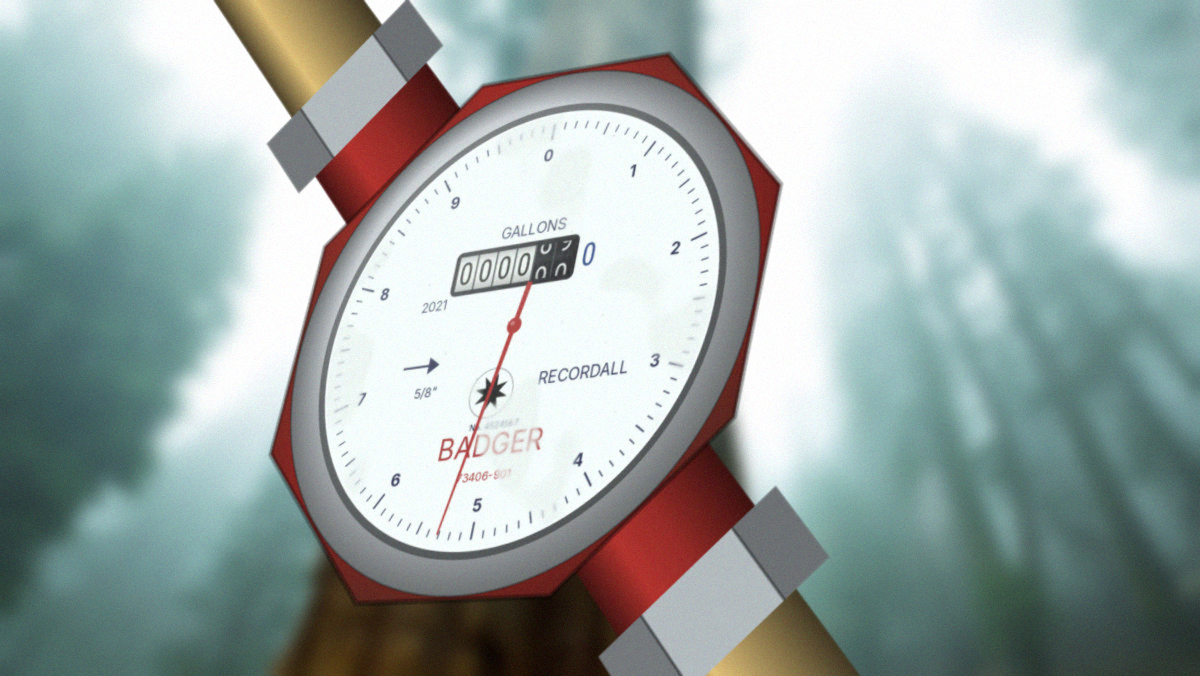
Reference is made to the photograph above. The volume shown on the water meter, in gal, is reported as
895.3 gal
